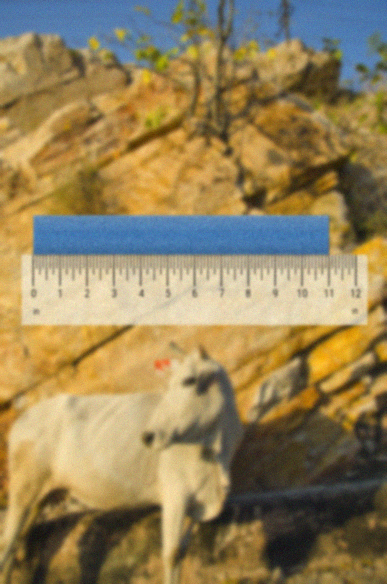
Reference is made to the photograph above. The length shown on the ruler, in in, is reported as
11 in
